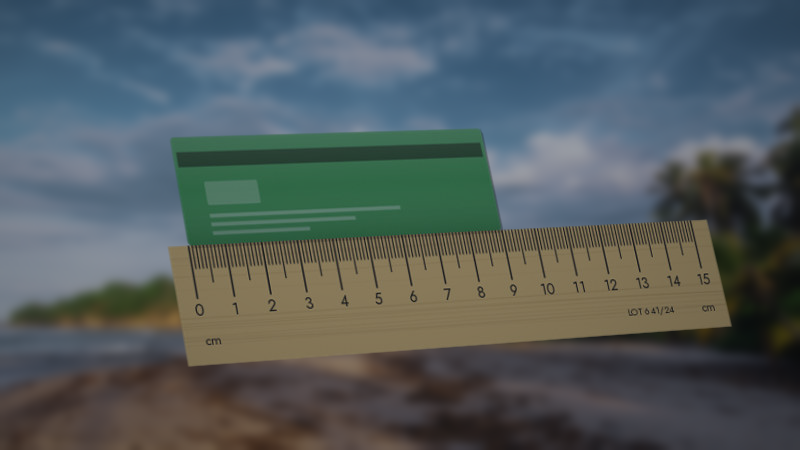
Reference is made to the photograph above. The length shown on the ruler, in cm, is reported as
9 cm
